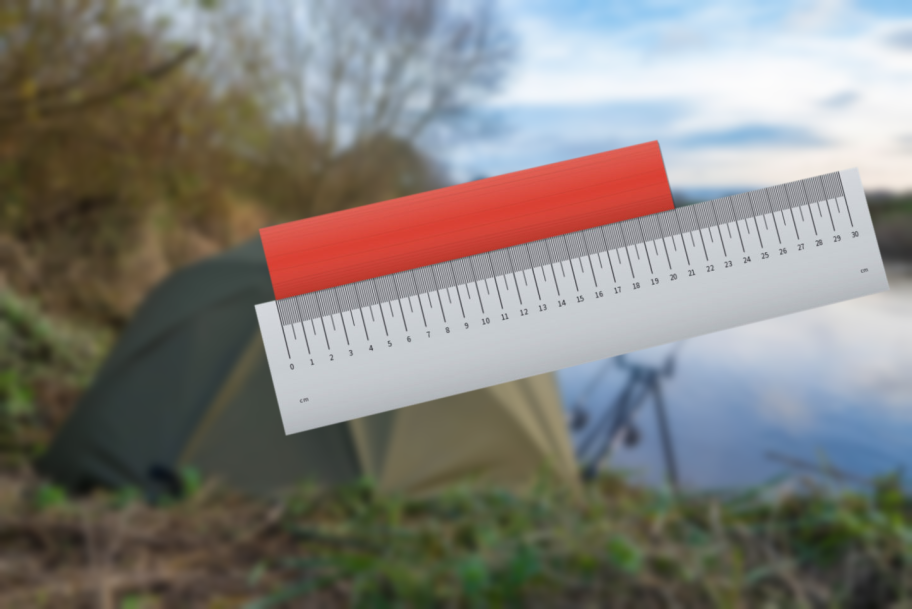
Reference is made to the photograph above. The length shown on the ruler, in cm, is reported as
21 cm
